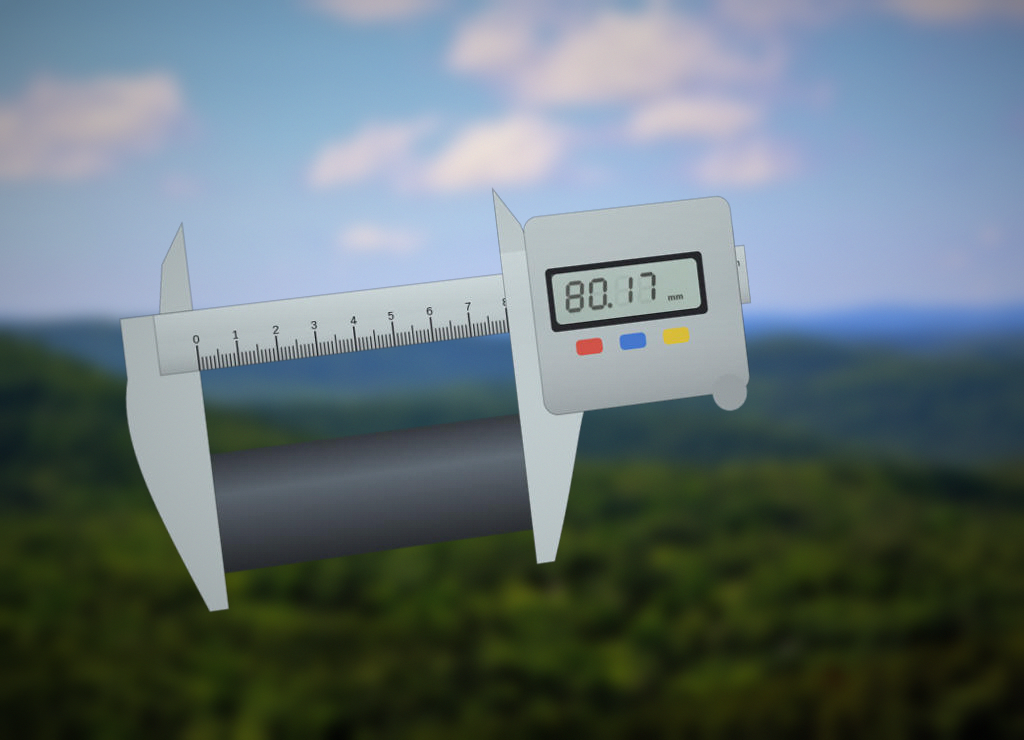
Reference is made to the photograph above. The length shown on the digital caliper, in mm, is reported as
80.17 mm
